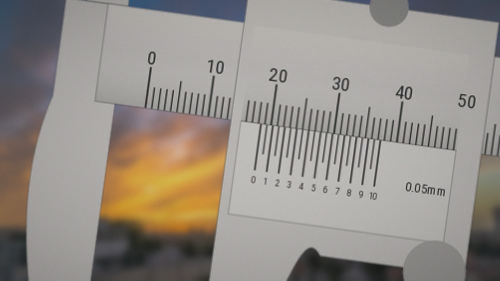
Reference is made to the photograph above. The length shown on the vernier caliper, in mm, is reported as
18.4 mm
